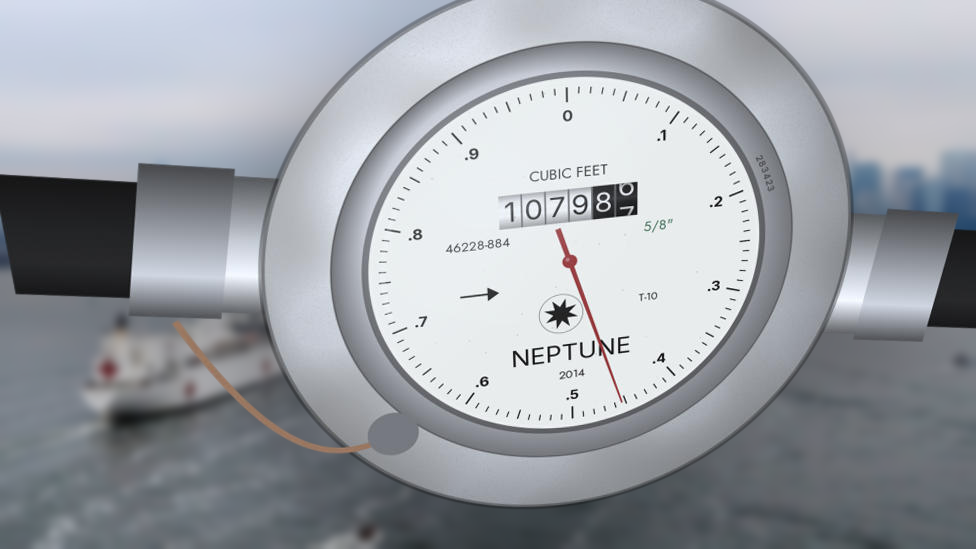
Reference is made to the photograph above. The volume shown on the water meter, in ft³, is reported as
107986.45 ft³
